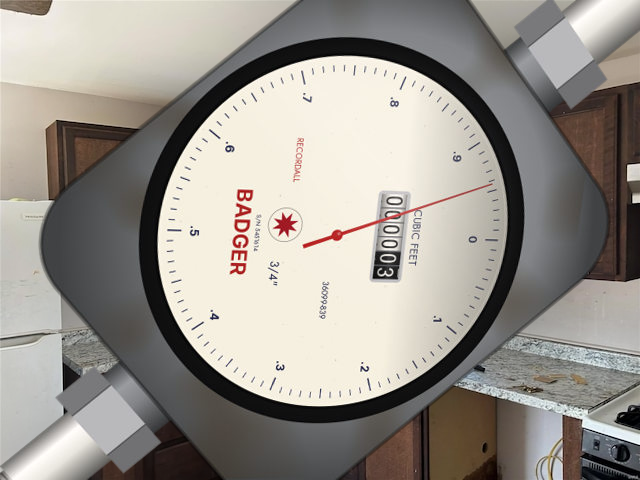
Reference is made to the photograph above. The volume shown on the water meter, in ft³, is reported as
2.94 ft³
